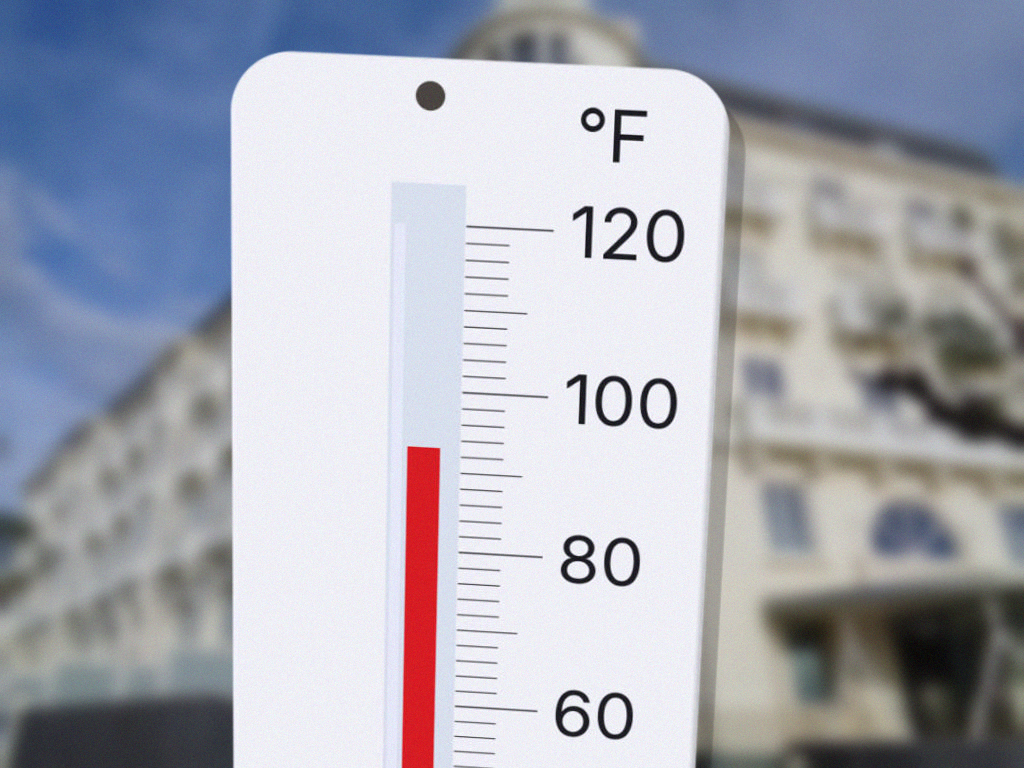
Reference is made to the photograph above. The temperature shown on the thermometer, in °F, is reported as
93 °F
